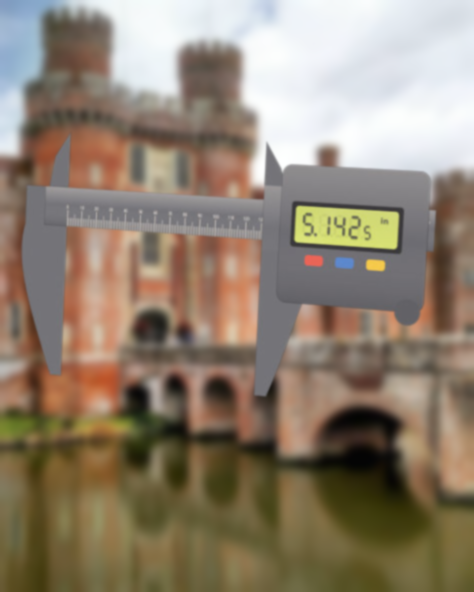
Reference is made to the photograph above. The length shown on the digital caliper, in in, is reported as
5.1425 in
